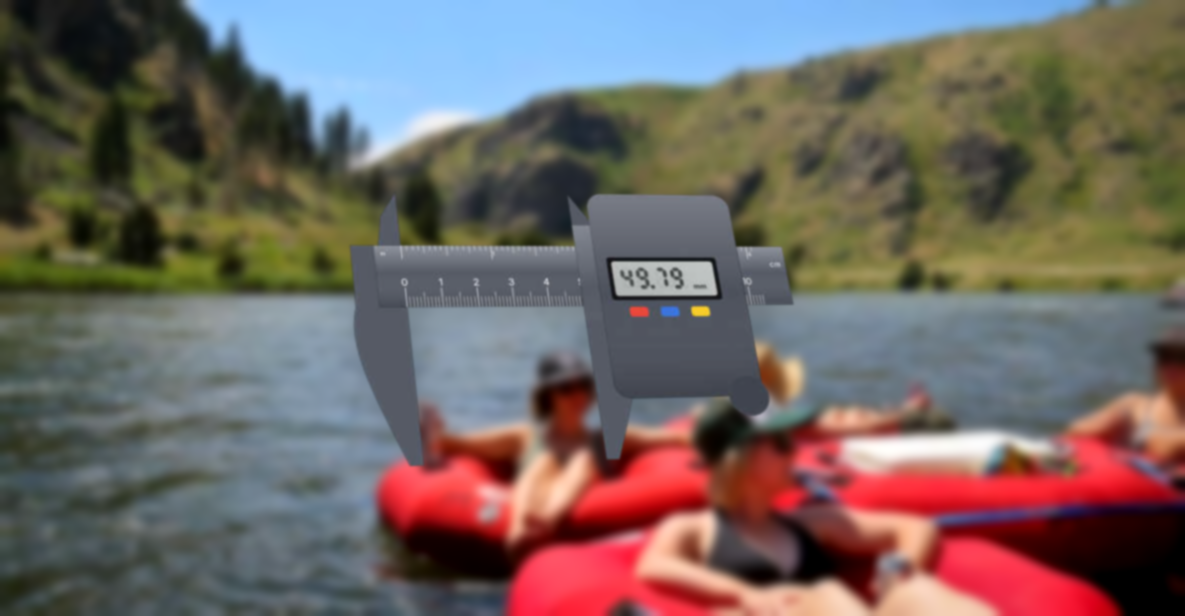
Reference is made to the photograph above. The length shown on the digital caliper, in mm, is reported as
49.79 mm
